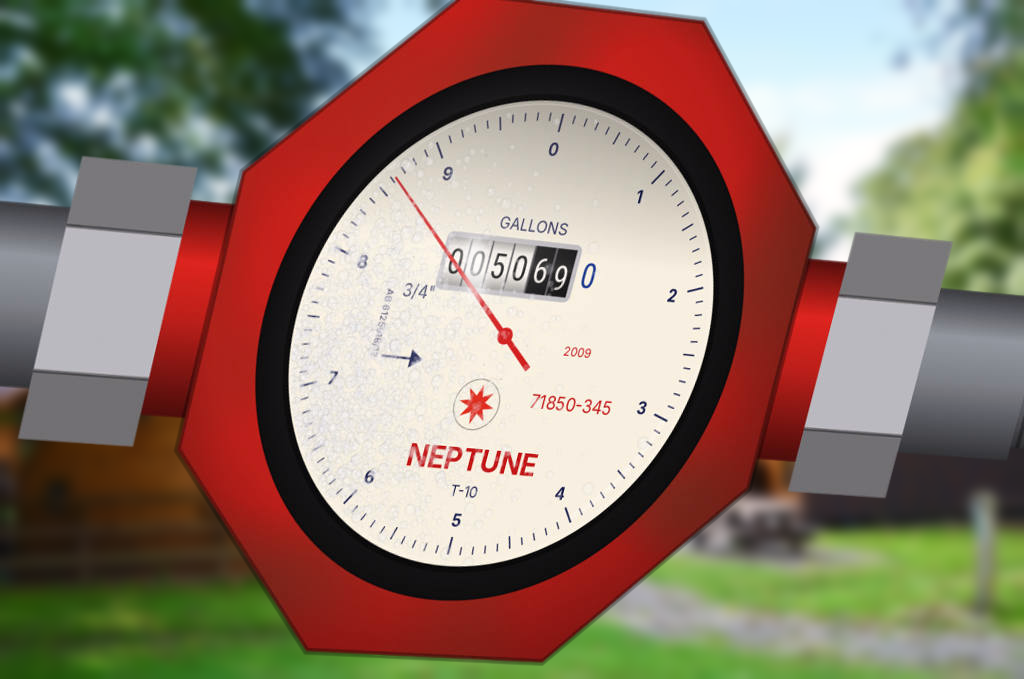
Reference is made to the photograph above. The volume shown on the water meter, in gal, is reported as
50688.6 gal
